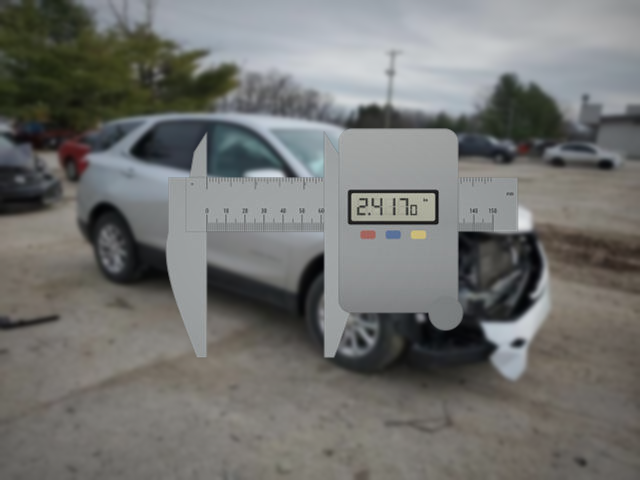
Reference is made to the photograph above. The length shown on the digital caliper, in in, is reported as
2.4170 in
